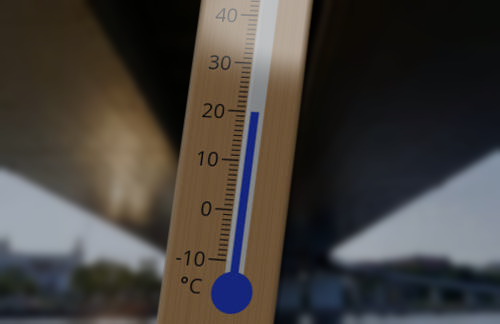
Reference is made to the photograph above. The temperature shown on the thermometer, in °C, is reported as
20 °C
